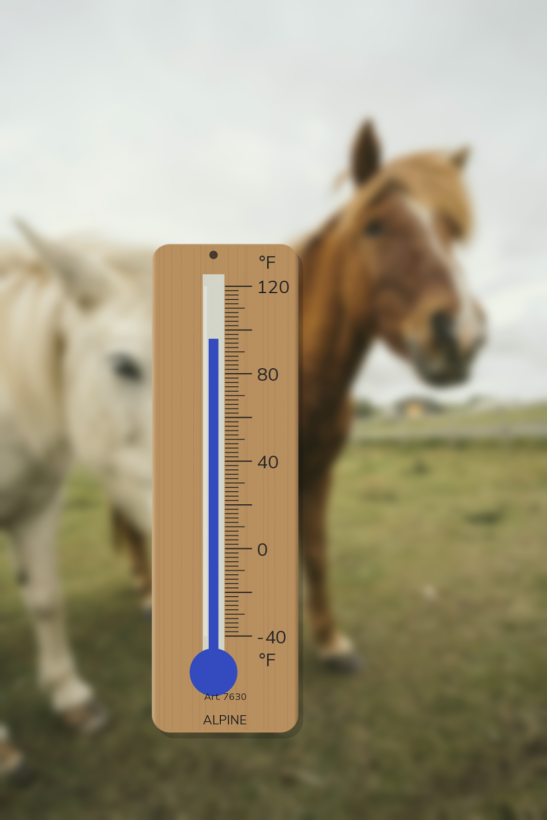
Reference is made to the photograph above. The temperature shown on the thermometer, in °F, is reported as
96 °F
